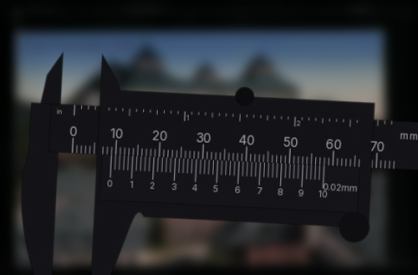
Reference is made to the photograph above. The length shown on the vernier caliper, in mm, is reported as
9.0 mm
